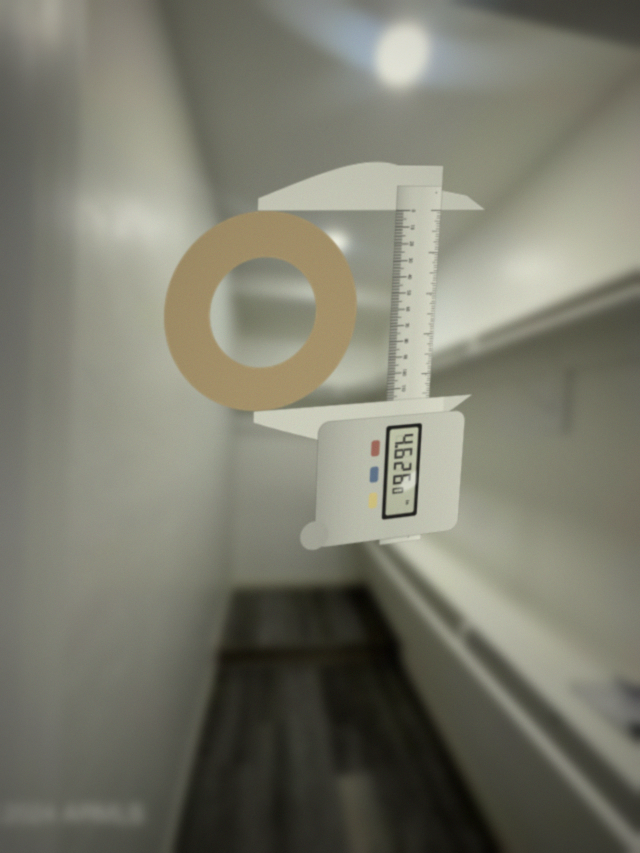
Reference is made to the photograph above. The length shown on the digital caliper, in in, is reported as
4.6260 in
